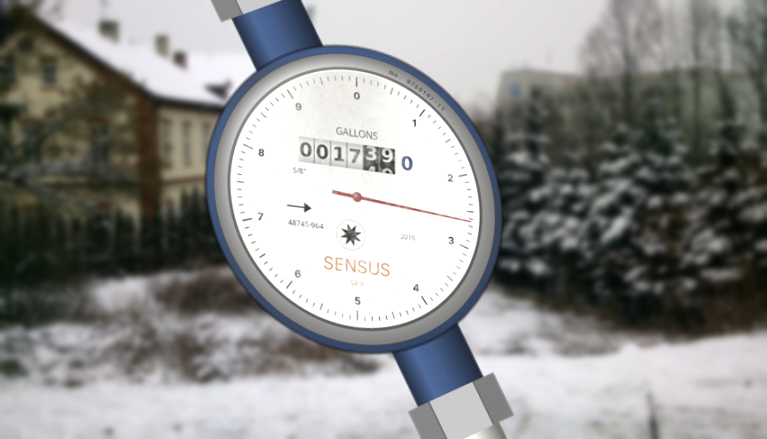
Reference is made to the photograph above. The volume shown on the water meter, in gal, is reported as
17392.6 gal
